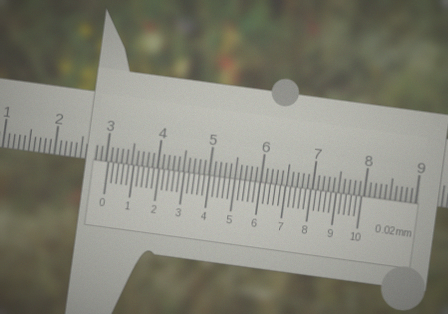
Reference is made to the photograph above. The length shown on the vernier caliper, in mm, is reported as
30.5 mm
